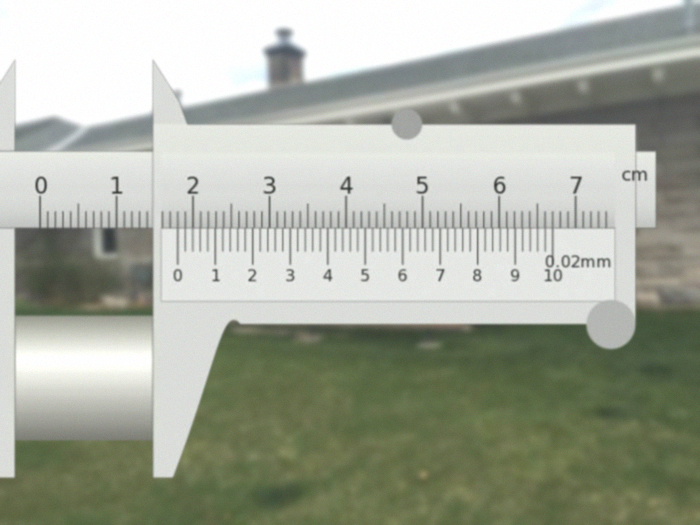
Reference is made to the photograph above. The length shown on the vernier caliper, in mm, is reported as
18.0 mm
